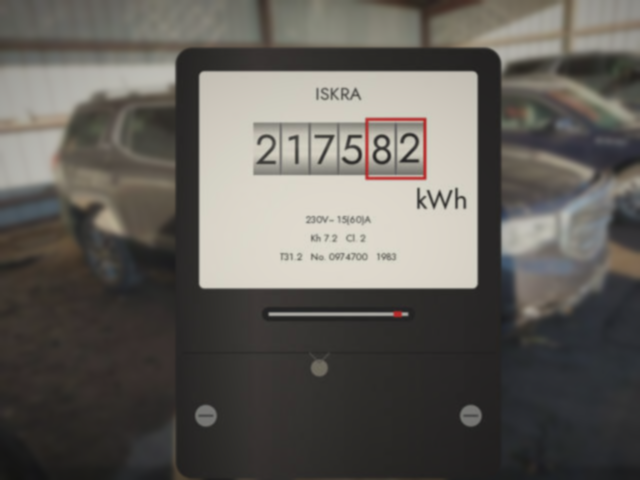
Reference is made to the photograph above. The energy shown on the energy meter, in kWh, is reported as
2175.82 kWh
